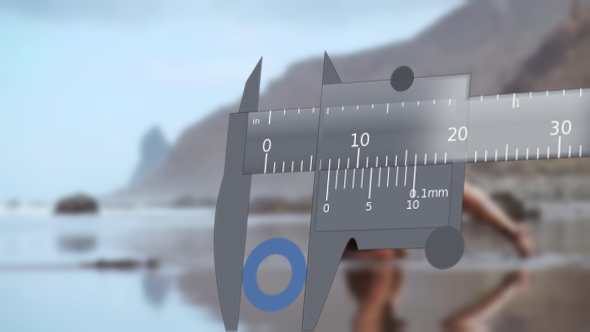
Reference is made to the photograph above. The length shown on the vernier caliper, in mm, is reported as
7.0 mm
